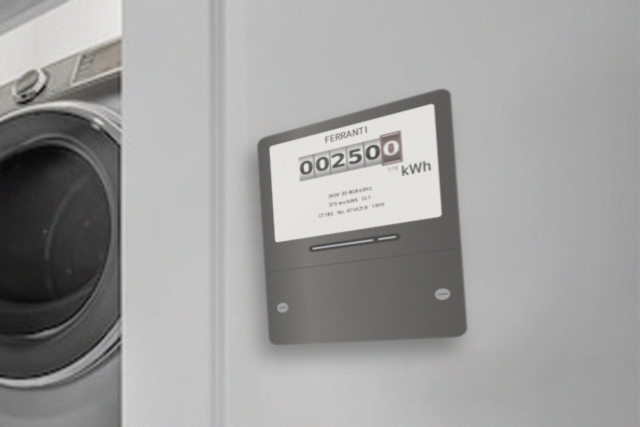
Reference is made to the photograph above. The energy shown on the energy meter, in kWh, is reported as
250.0 kWh
